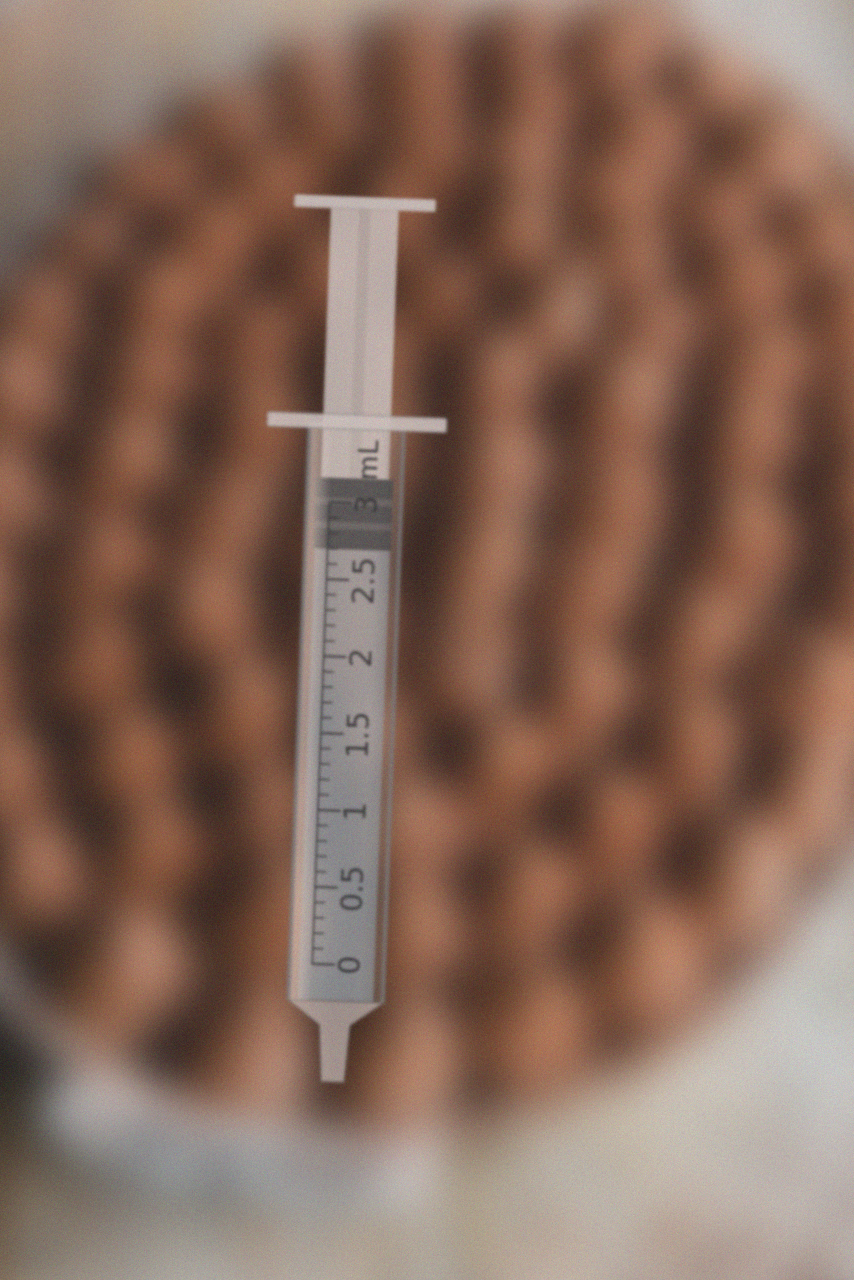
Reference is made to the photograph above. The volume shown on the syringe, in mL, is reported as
2.7 mL
